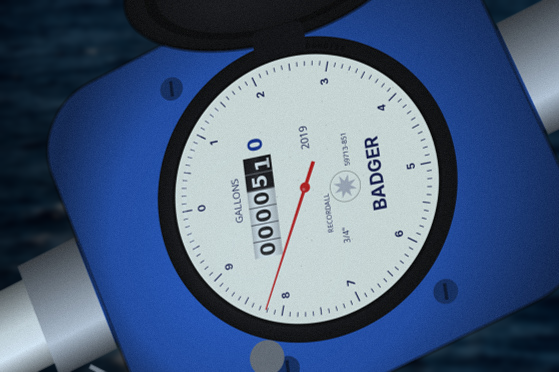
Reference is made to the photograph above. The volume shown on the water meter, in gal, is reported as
508.2 gal
